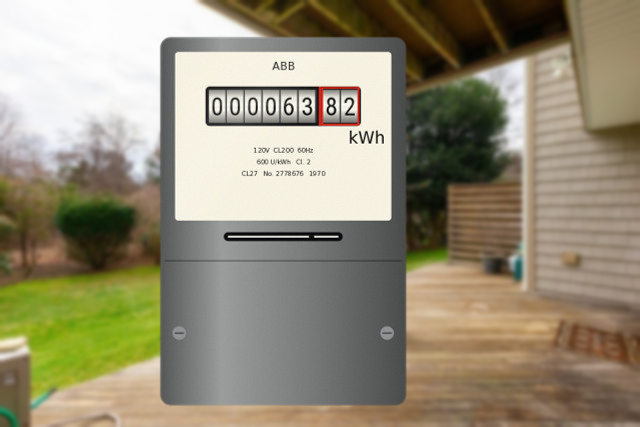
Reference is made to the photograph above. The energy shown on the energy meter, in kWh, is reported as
63.82 kWh
